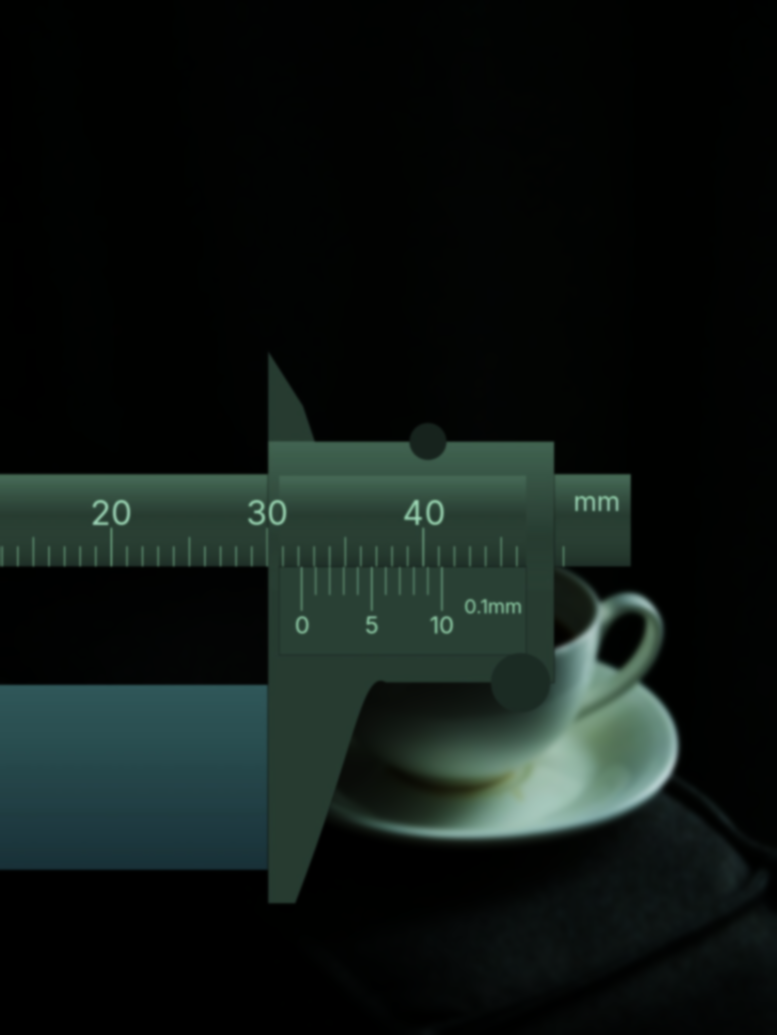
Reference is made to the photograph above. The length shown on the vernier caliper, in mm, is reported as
32.2 mm
